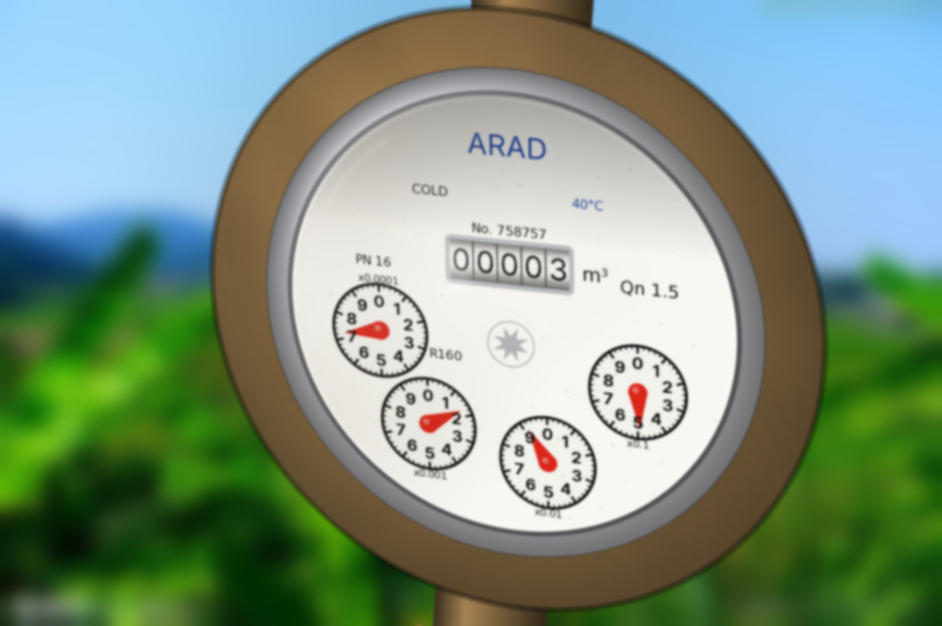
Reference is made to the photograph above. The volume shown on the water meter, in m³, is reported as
3.4917 m³
